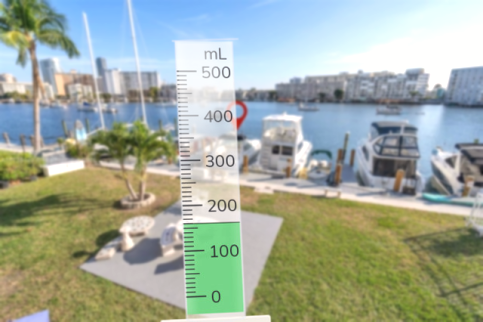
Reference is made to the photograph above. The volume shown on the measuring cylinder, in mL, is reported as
160 mL
